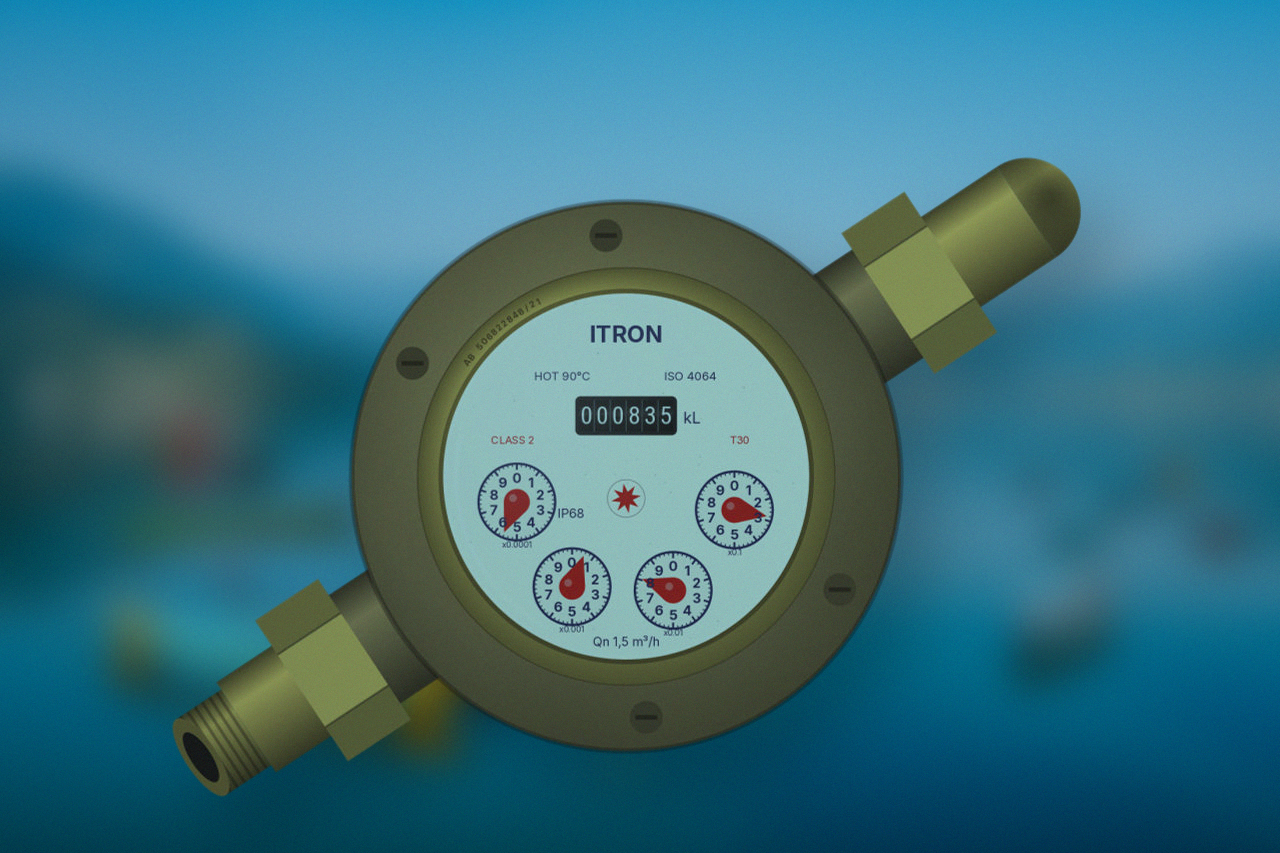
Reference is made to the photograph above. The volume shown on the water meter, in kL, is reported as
835.2805 kL
